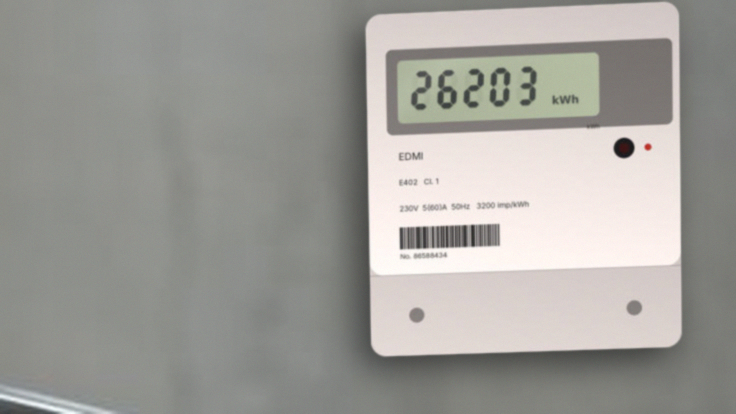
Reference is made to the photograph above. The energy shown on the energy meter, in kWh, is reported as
26203 kWh
